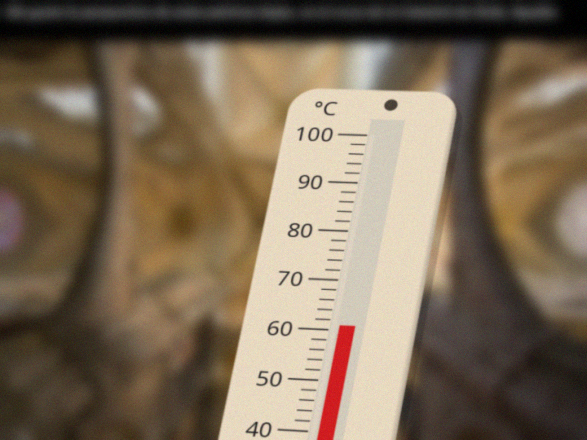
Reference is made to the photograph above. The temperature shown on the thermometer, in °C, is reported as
61 °C
